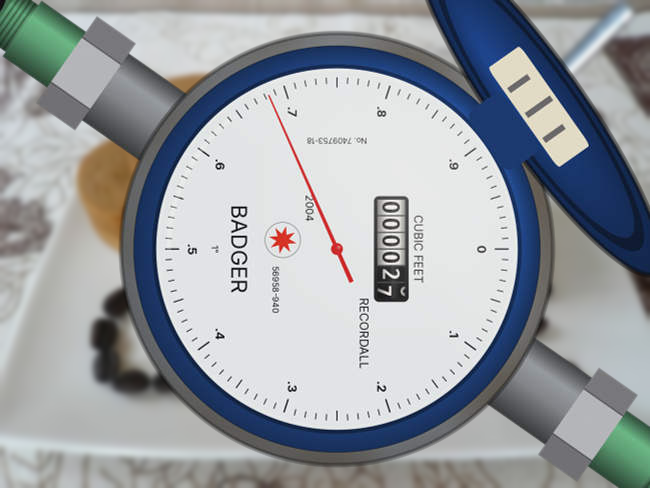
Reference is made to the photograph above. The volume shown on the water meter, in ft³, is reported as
26.68 ft³
